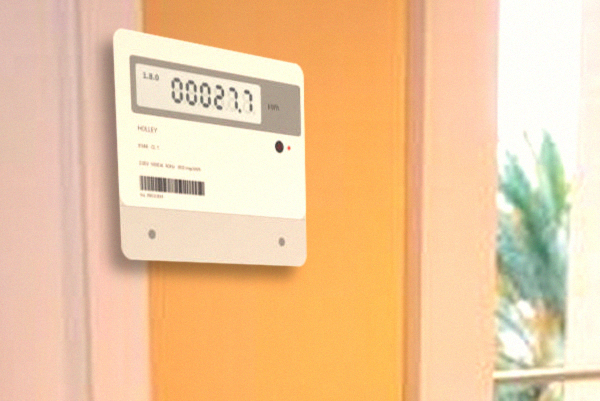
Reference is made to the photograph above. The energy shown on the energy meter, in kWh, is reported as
27.7 kWh
